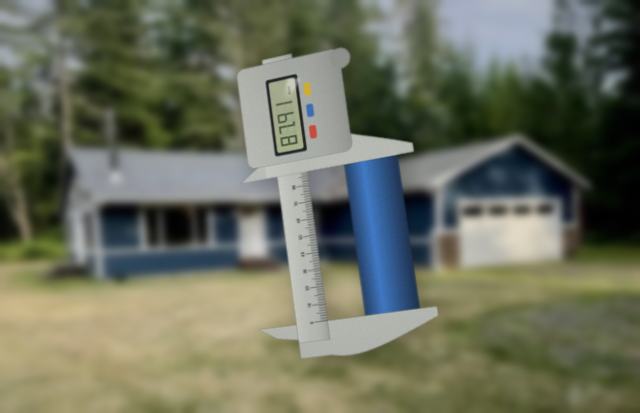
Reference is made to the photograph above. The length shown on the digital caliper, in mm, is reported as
87.91 mm
